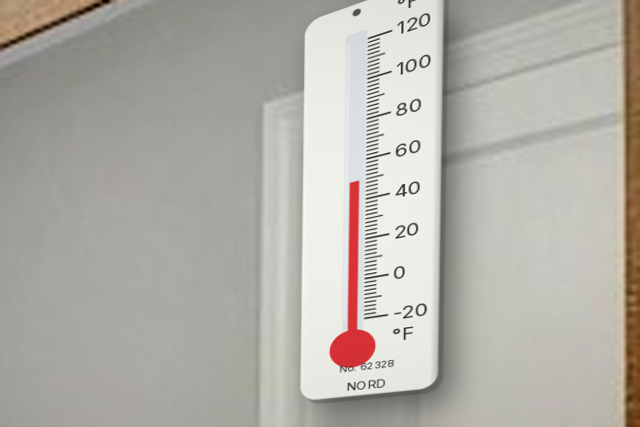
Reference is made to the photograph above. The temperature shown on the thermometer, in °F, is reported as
50 °F
